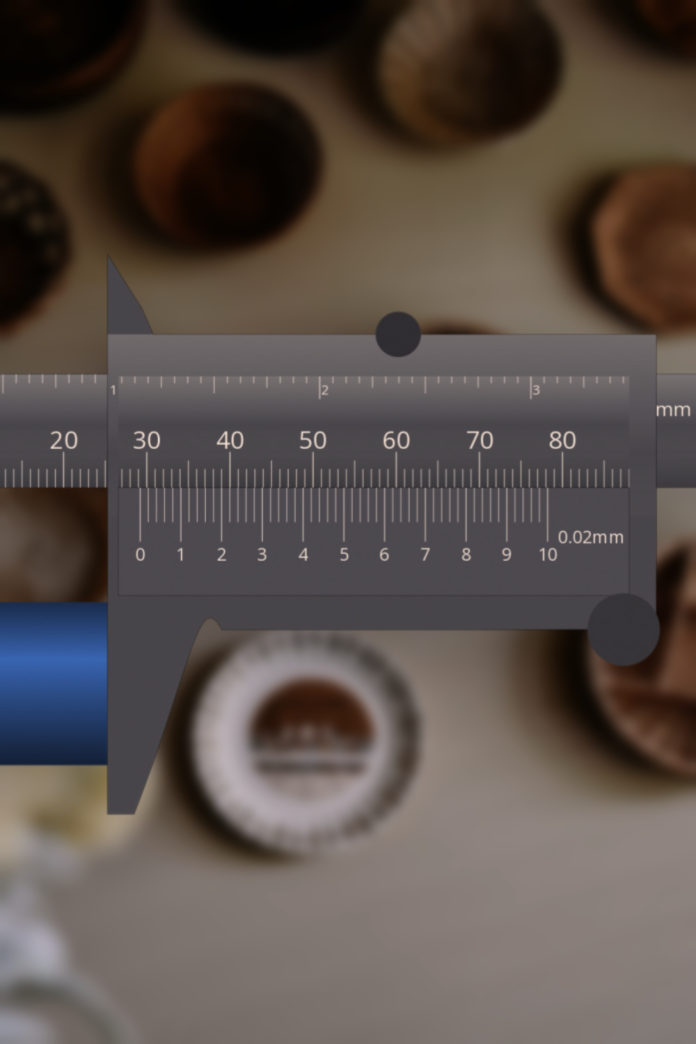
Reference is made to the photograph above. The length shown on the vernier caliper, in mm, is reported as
29.2 mm
